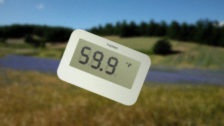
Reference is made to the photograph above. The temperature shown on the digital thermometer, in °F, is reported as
59.9 °F
